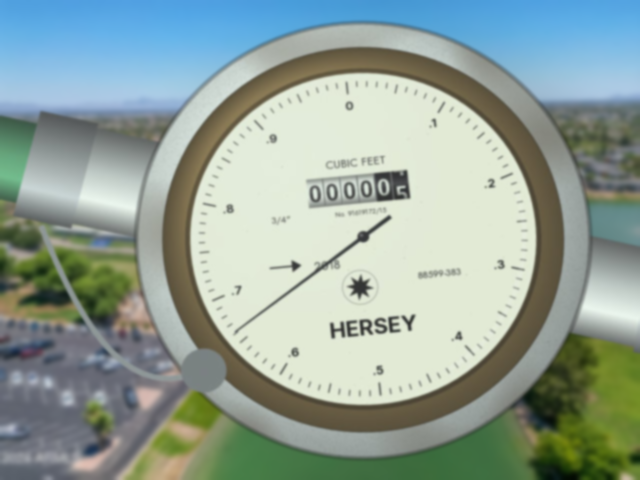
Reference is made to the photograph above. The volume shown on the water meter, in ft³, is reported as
4.66 ft³
